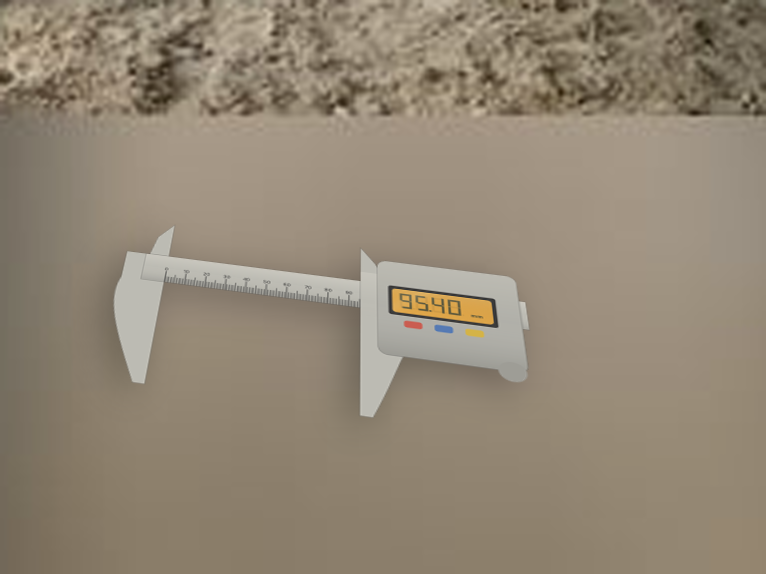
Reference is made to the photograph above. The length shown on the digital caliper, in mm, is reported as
95.40 mm
